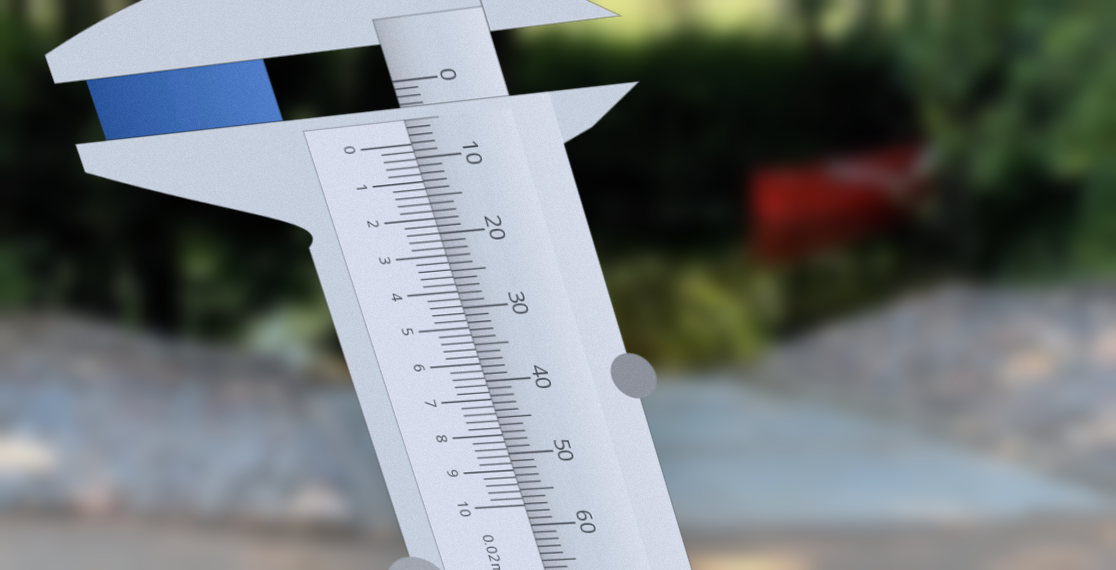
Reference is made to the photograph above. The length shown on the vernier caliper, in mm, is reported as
8.2 mm
